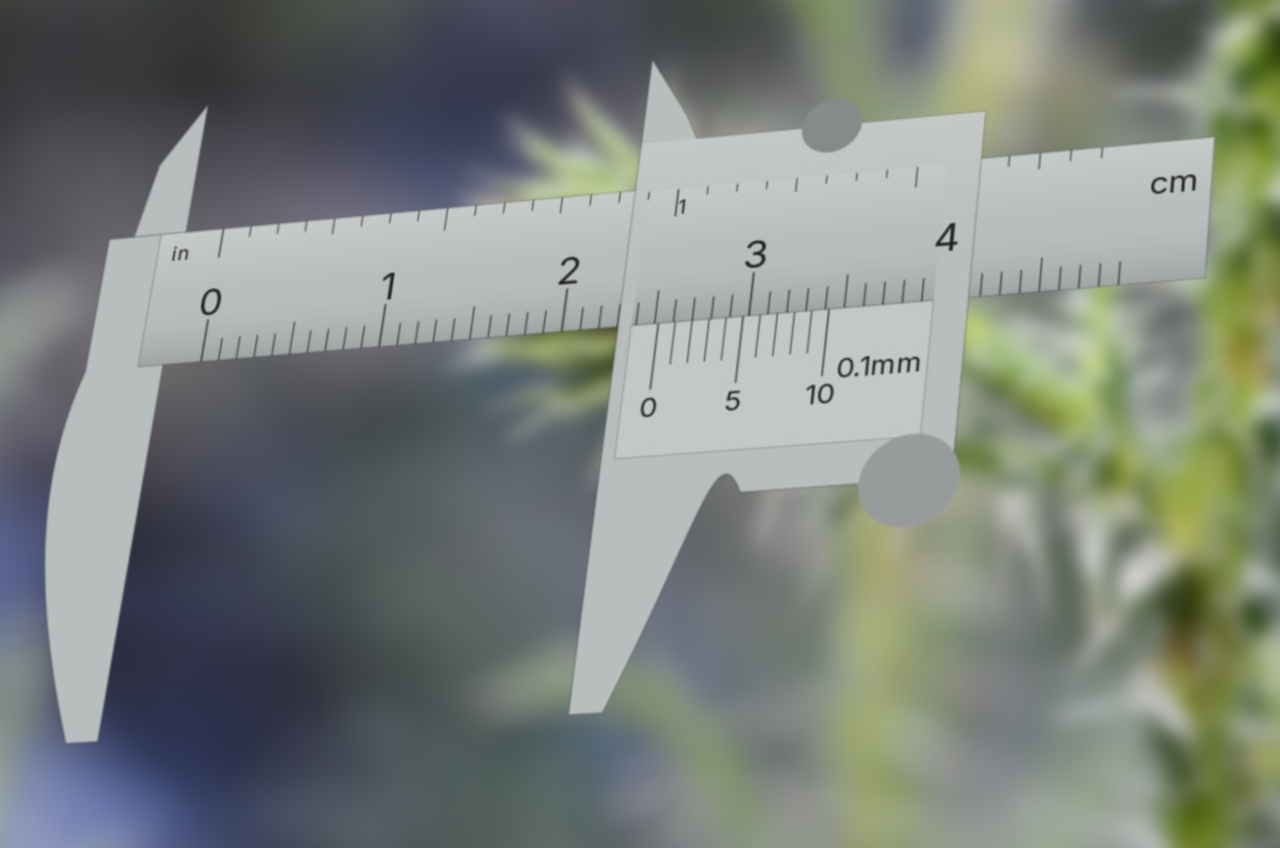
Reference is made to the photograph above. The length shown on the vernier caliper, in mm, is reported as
25.2 mm
